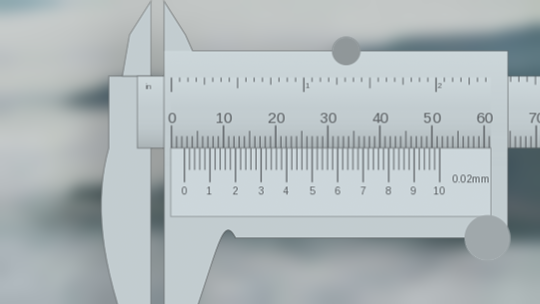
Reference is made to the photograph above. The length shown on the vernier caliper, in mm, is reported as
2.5 mm
